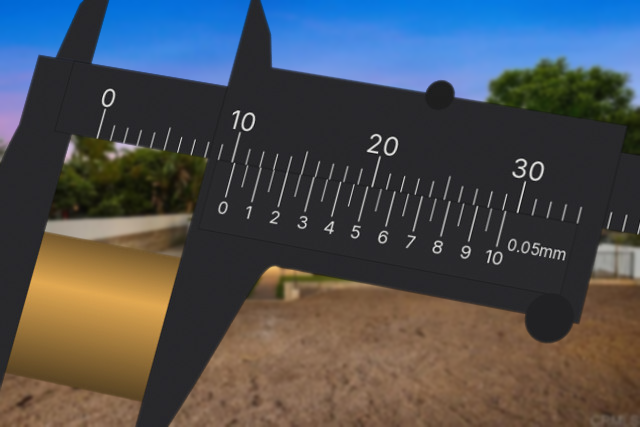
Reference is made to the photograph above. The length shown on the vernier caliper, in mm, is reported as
10.2 mm
